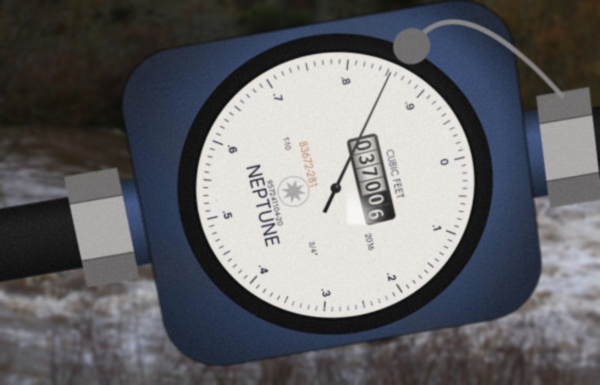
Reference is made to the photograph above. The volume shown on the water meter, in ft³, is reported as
37005.85 ft³
